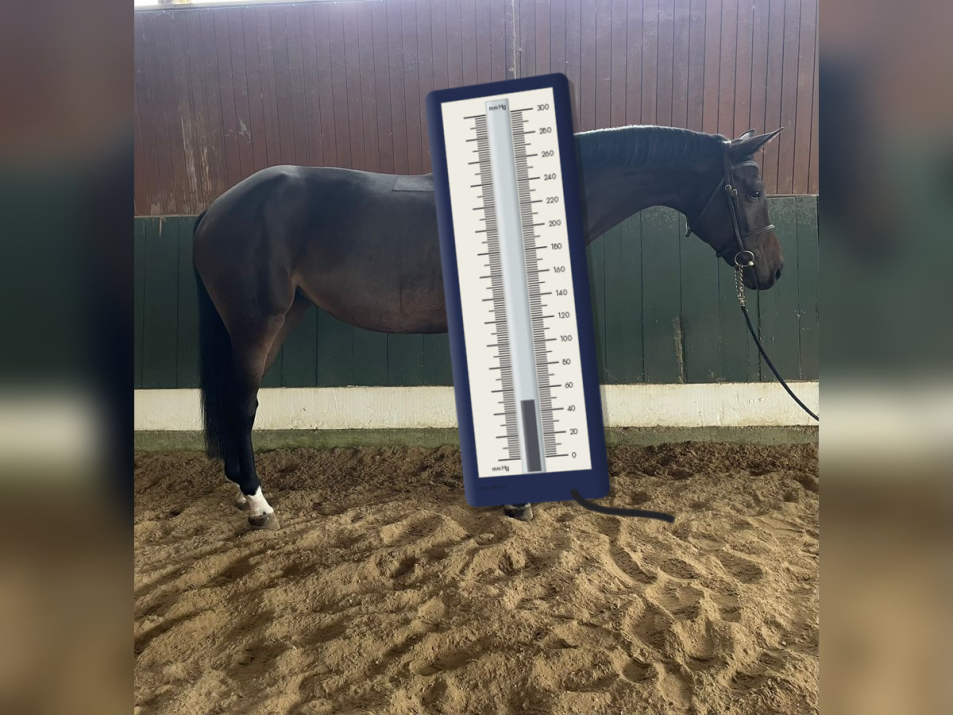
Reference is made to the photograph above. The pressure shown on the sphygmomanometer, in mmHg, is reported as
50 mmHg
